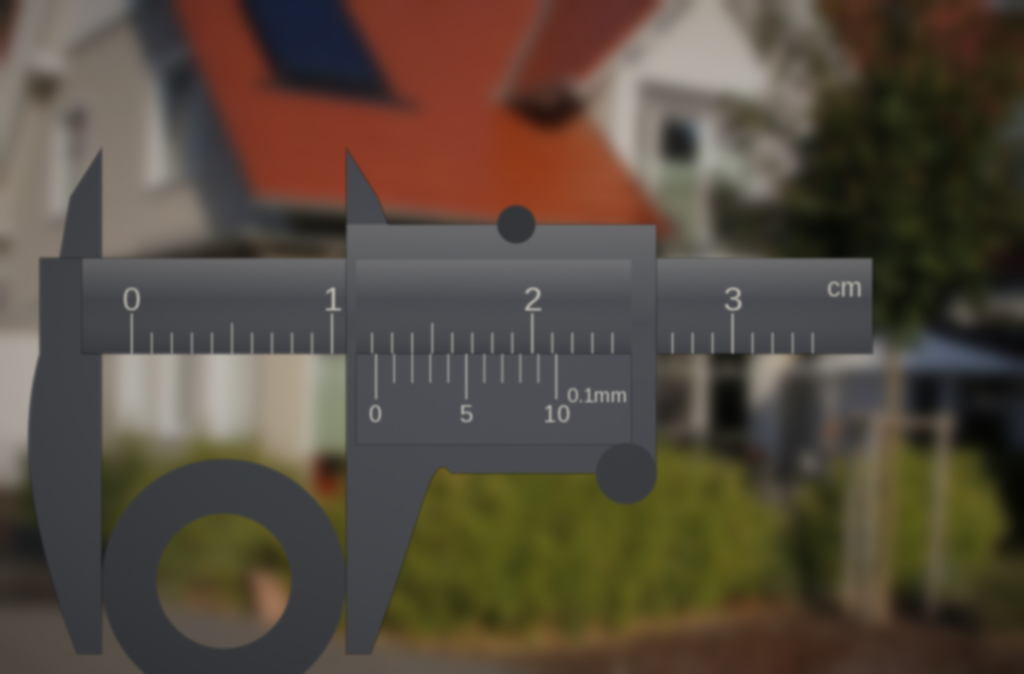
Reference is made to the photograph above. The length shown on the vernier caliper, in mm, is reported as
12.2 mm
